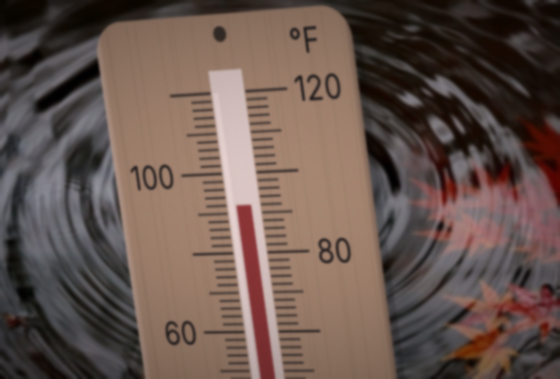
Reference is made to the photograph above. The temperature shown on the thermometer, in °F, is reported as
92 °F
